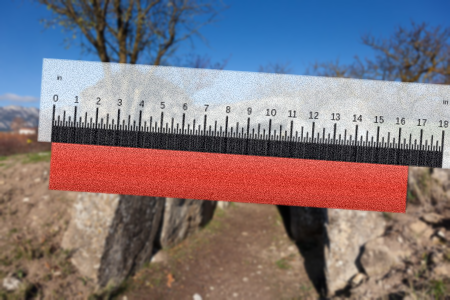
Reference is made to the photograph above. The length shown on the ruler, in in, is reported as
16.5 in
